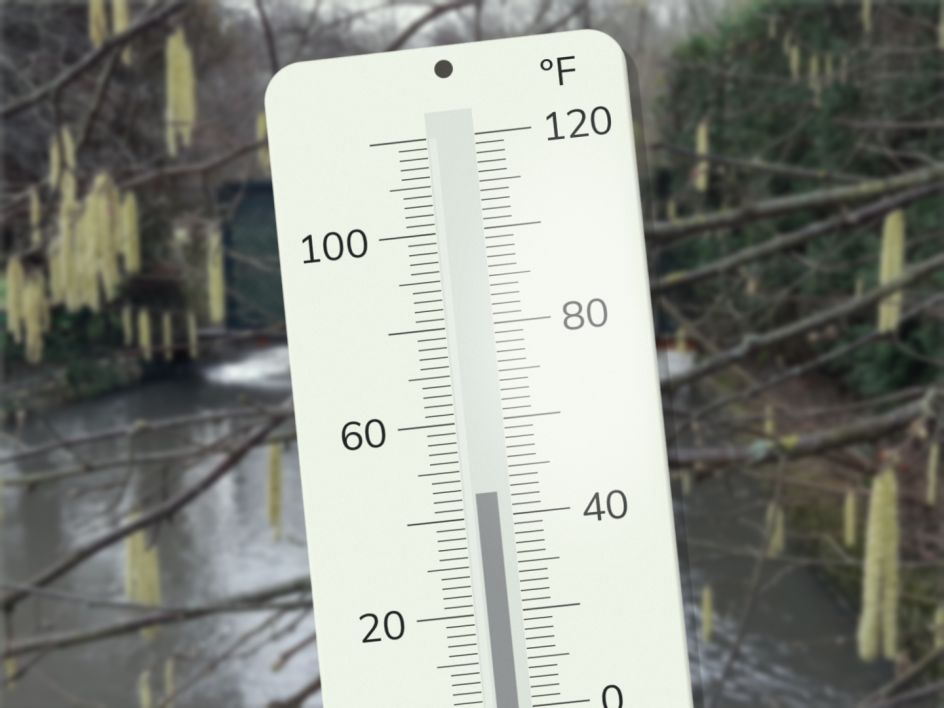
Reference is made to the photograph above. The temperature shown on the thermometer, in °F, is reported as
45 °F
